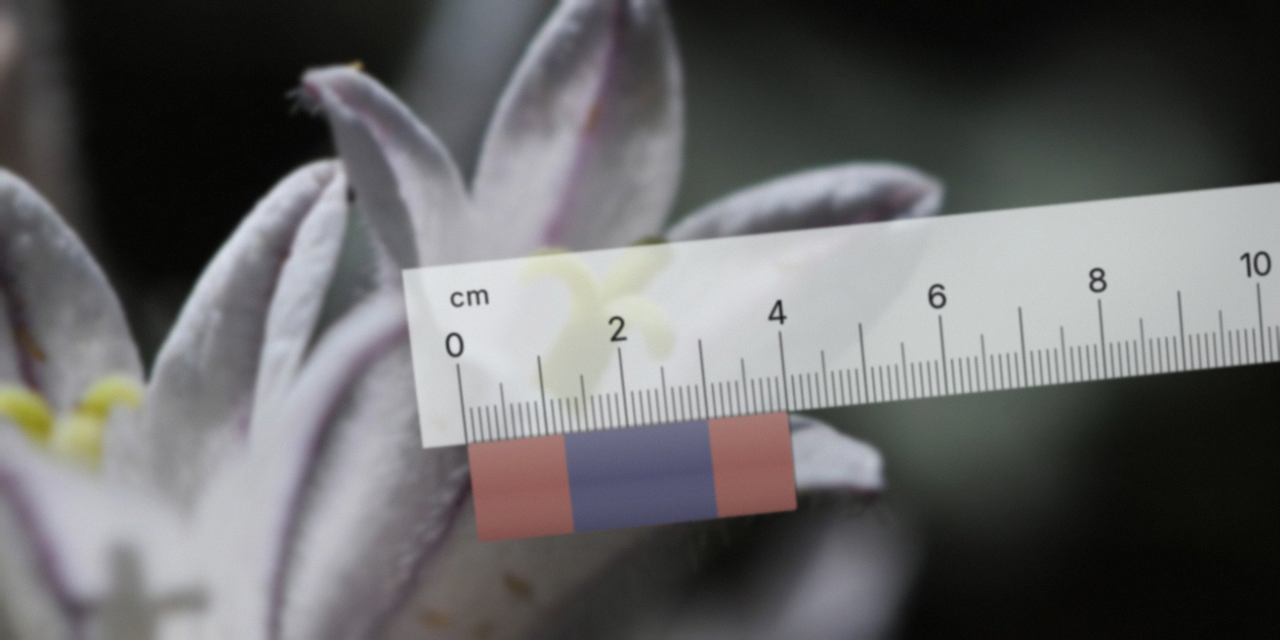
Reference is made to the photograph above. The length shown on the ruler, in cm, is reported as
4 cm
